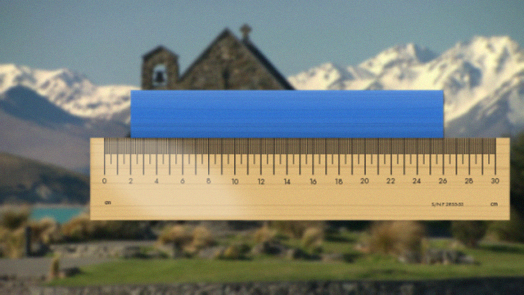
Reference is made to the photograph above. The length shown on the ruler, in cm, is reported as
24 cm
